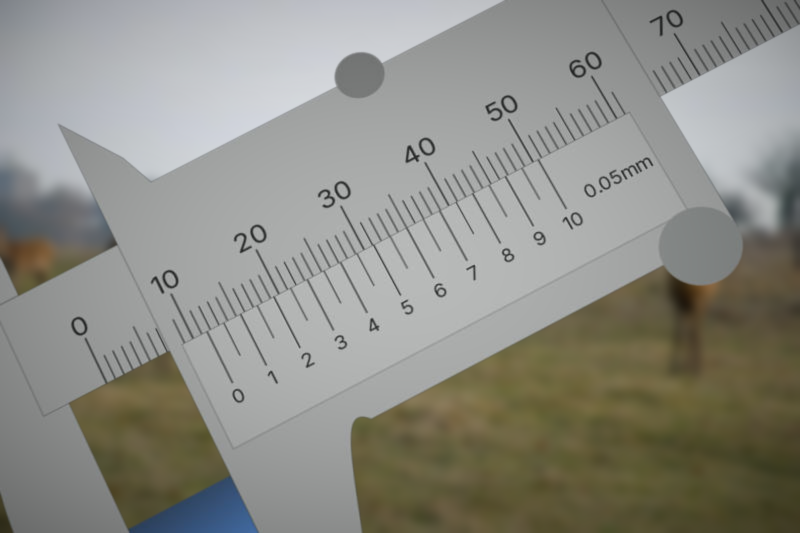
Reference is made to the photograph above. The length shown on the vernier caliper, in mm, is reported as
11.6 mm
